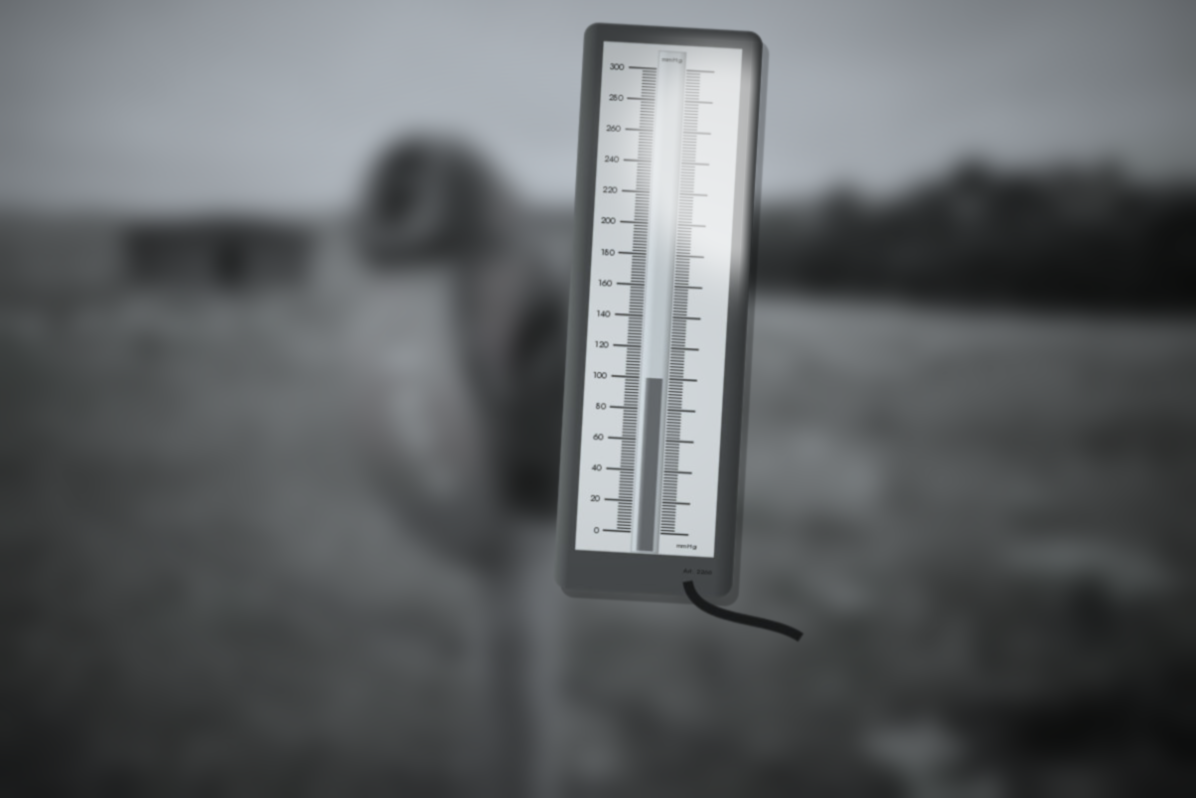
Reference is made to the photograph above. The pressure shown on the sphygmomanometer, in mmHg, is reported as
100 mmHg
